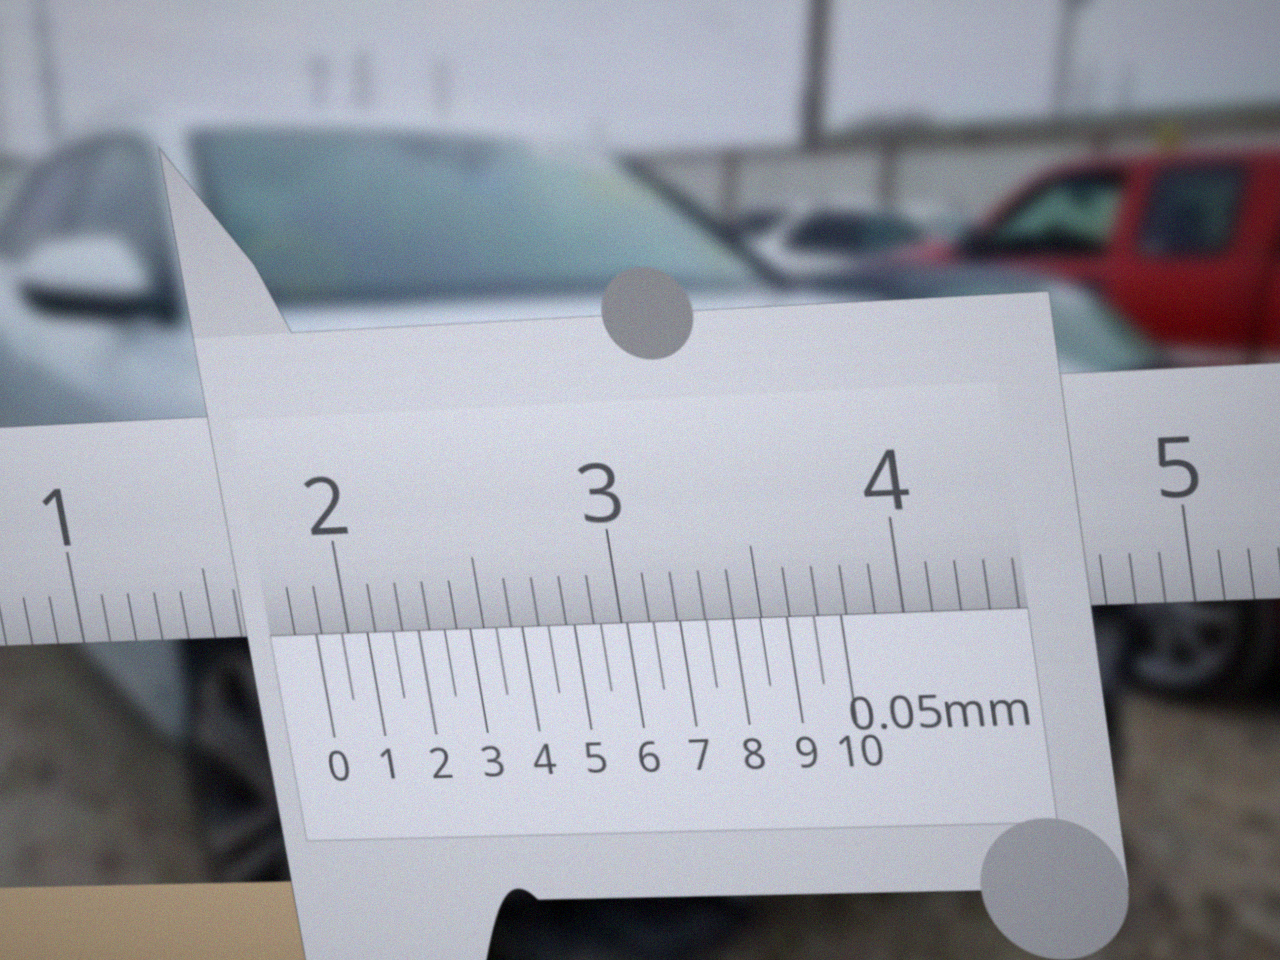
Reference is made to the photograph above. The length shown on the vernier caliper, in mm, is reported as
18.8 mm
